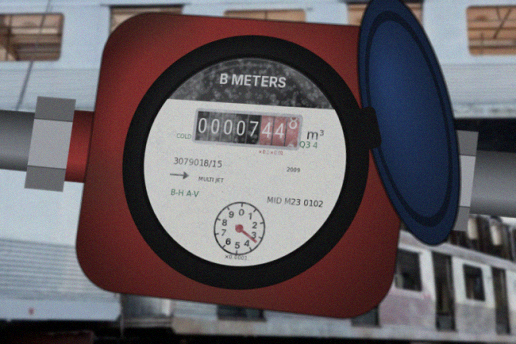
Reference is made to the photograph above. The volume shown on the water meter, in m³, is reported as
7.4483 m³
